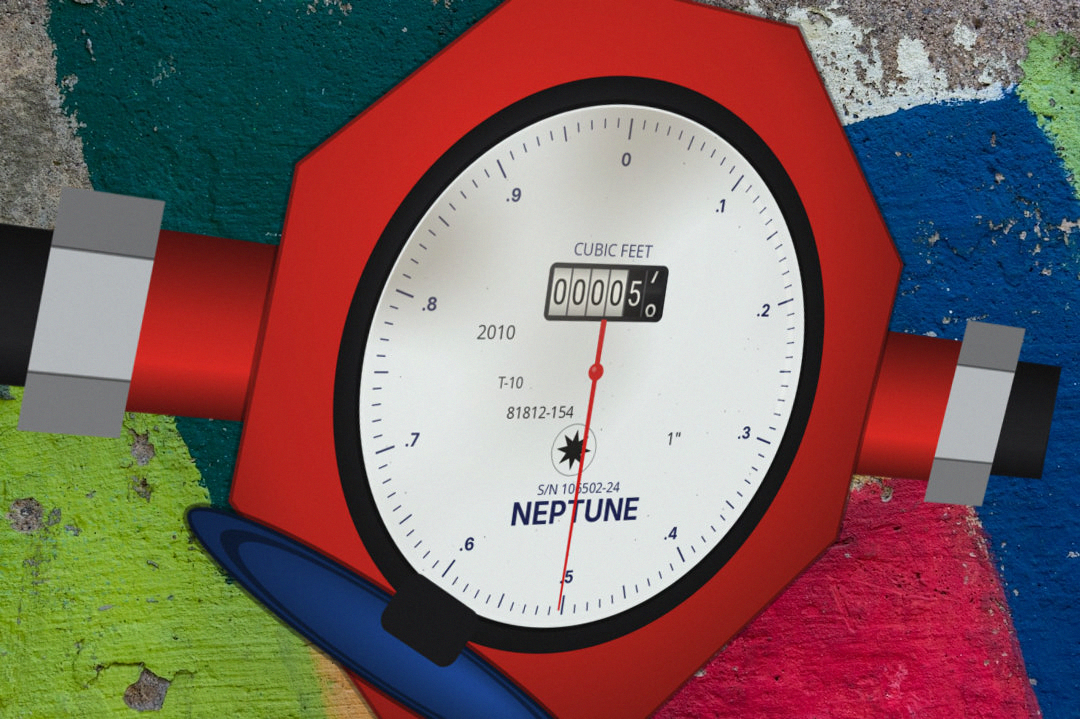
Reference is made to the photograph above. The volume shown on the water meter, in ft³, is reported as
57.50 ft³
